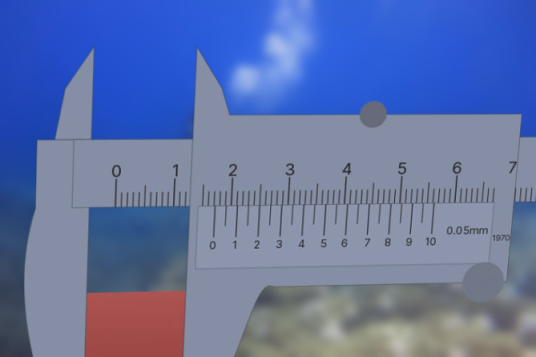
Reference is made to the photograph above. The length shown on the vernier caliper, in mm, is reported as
17.2 mm
